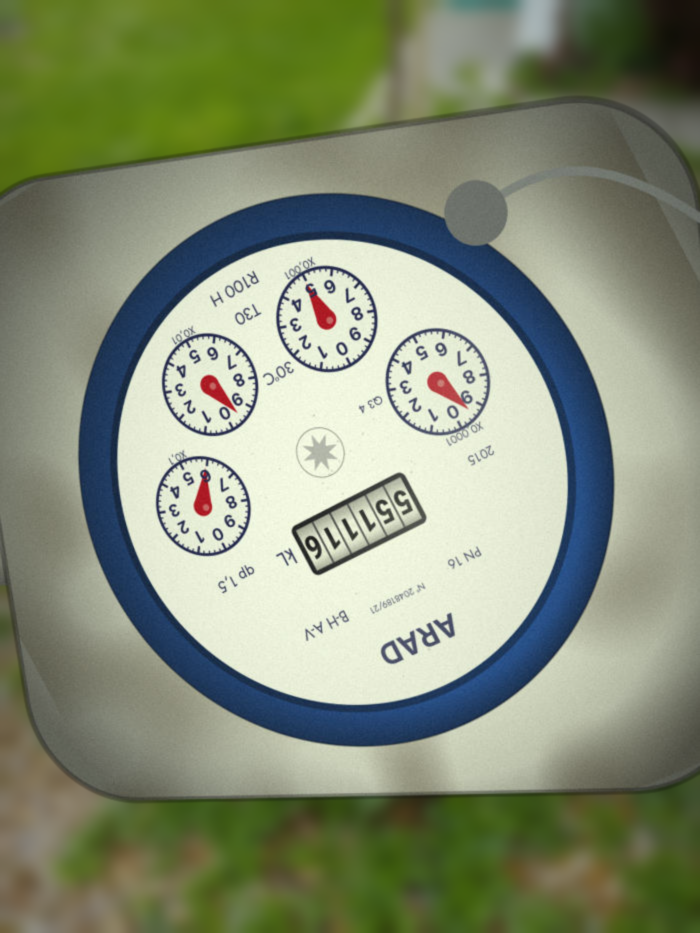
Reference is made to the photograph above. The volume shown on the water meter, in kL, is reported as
551116.5949 kL
